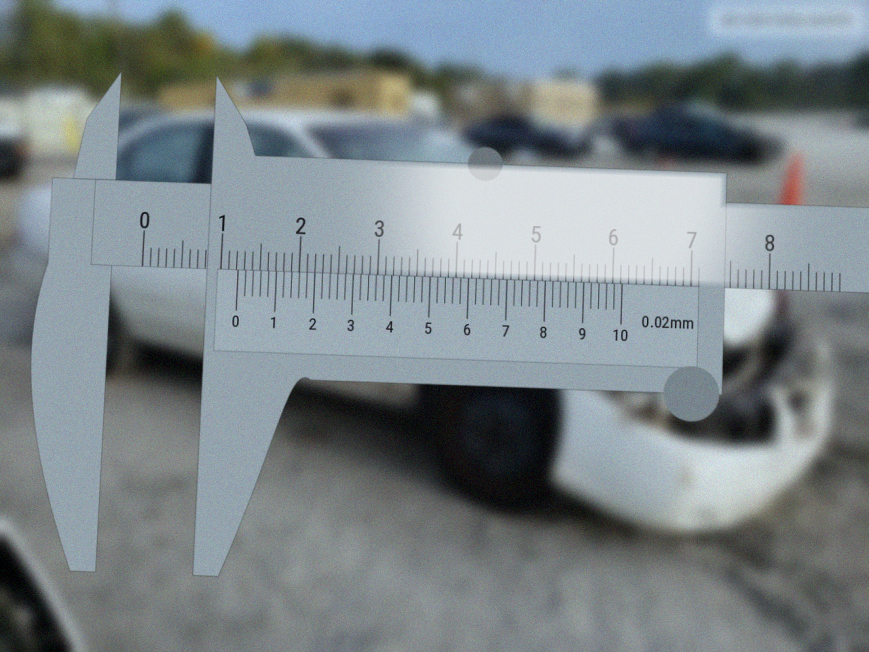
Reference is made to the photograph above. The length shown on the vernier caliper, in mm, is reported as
12.2 mm
